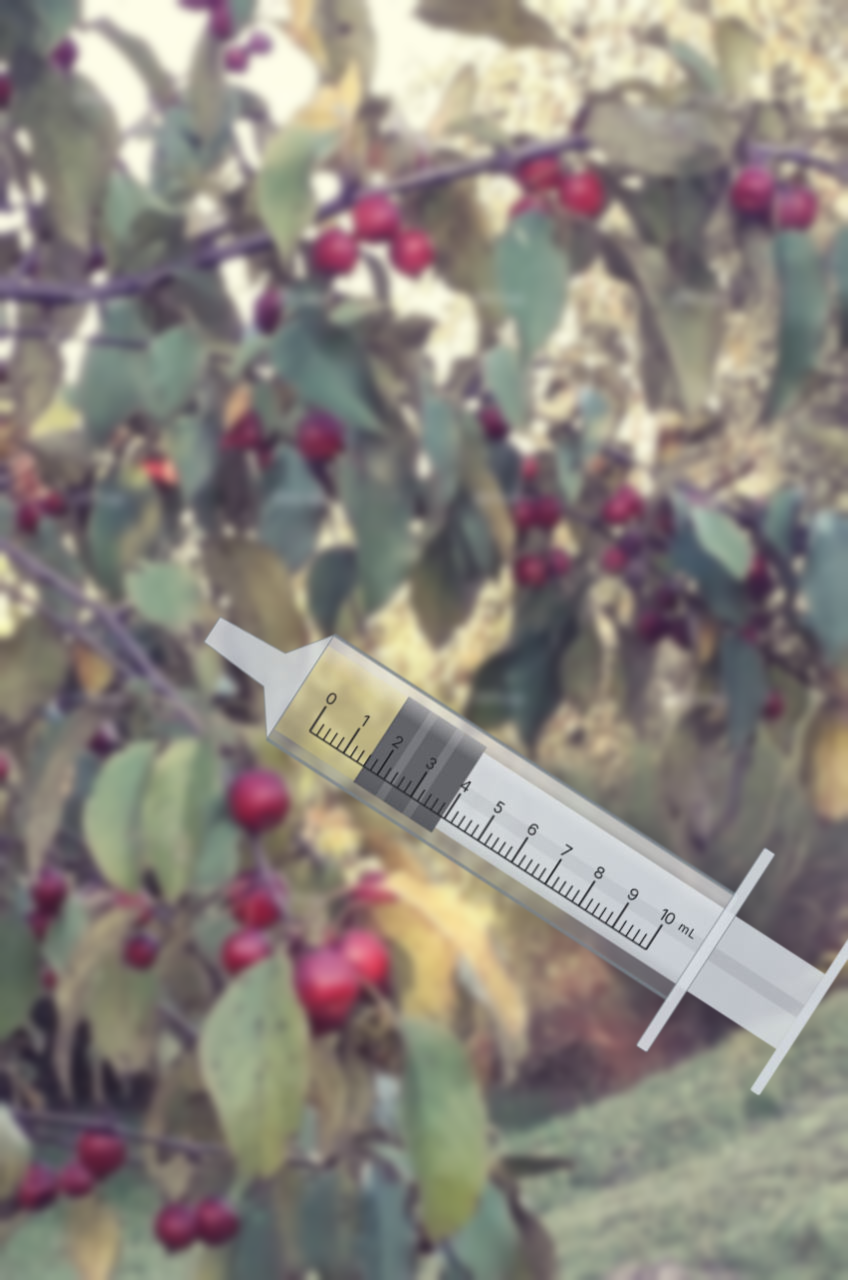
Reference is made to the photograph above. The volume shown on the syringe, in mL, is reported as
1.6 mL
